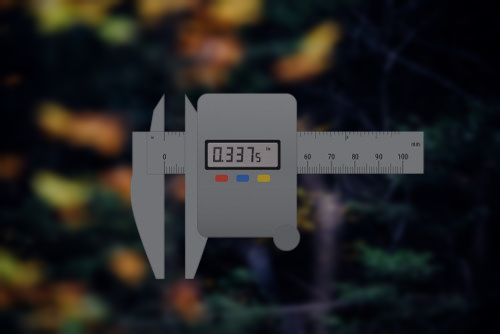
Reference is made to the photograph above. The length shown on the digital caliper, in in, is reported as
0.3375 in
